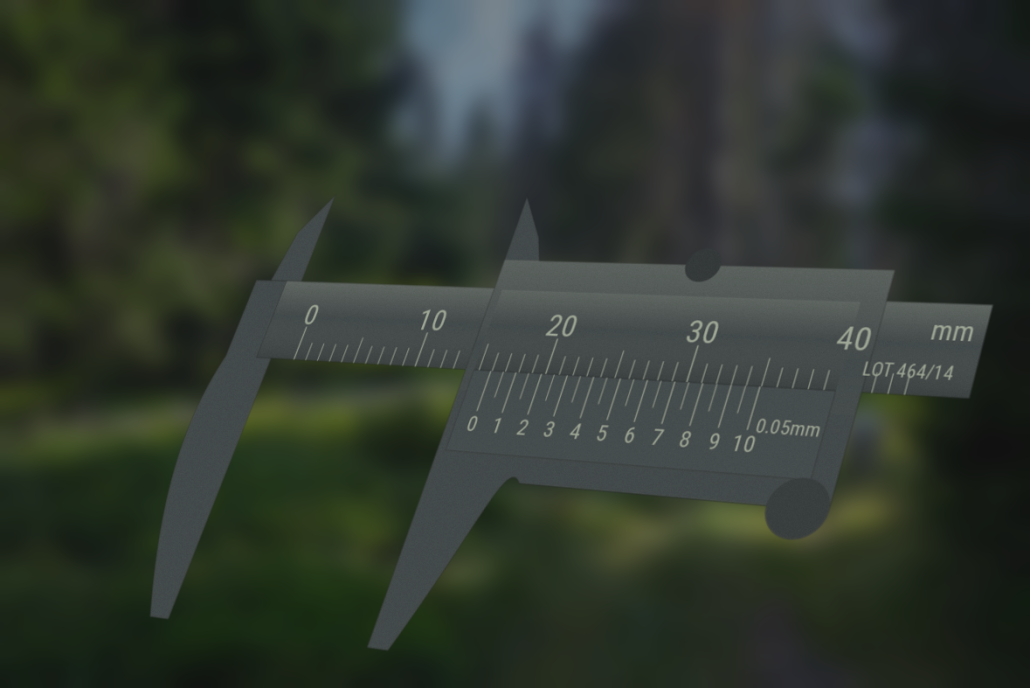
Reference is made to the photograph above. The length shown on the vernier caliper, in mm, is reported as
15.9 mm
